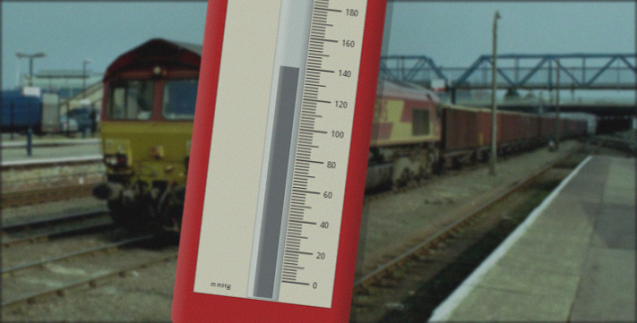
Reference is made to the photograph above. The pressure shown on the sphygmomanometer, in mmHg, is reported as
140 mmHg
